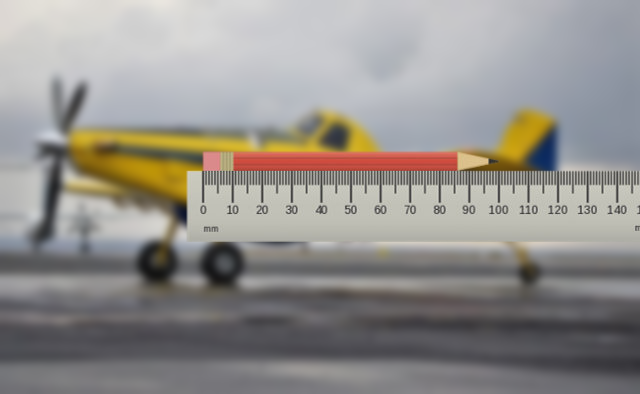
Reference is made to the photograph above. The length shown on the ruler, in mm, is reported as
100 mm
